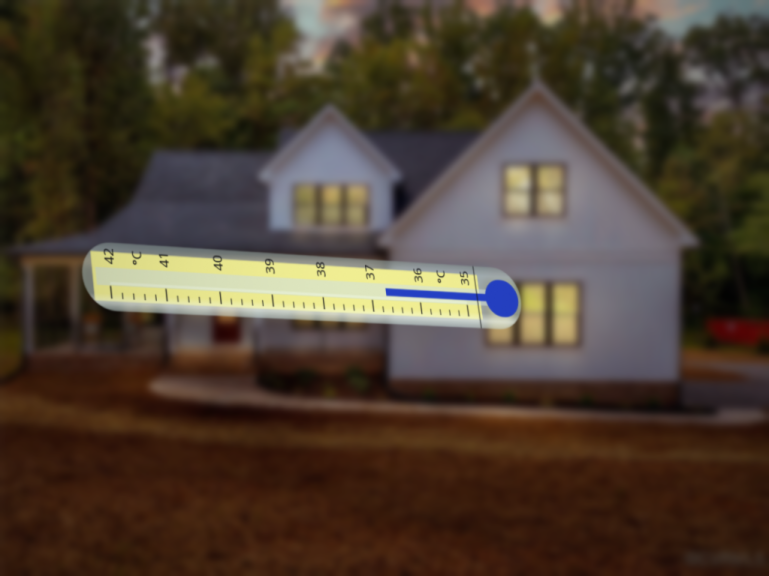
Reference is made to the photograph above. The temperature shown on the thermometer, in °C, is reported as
36.7 °C
